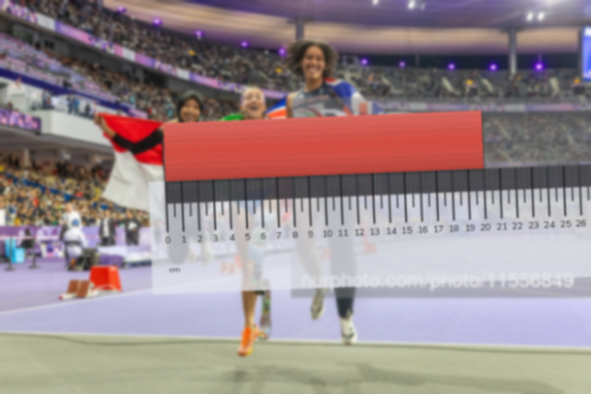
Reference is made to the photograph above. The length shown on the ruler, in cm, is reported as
20 cm
